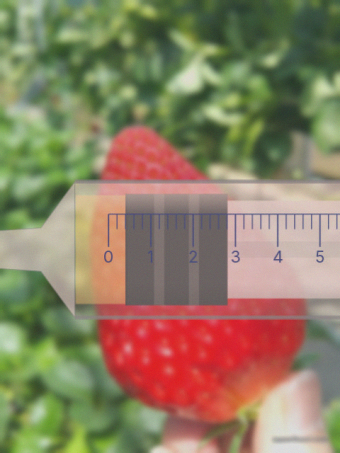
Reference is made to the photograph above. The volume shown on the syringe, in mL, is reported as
0.4 mL
